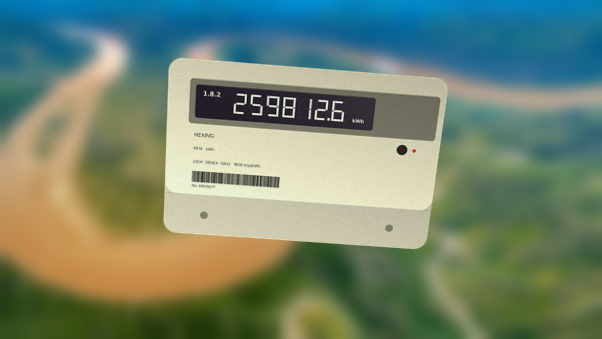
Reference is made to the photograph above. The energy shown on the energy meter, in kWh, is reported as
259812.6 kWh
